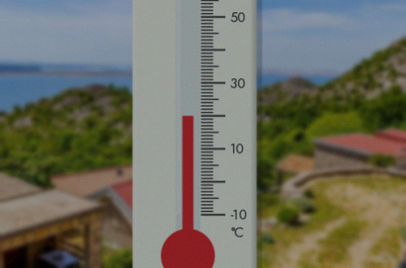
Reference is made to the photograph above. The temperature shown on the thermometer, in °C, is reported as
20 °C
